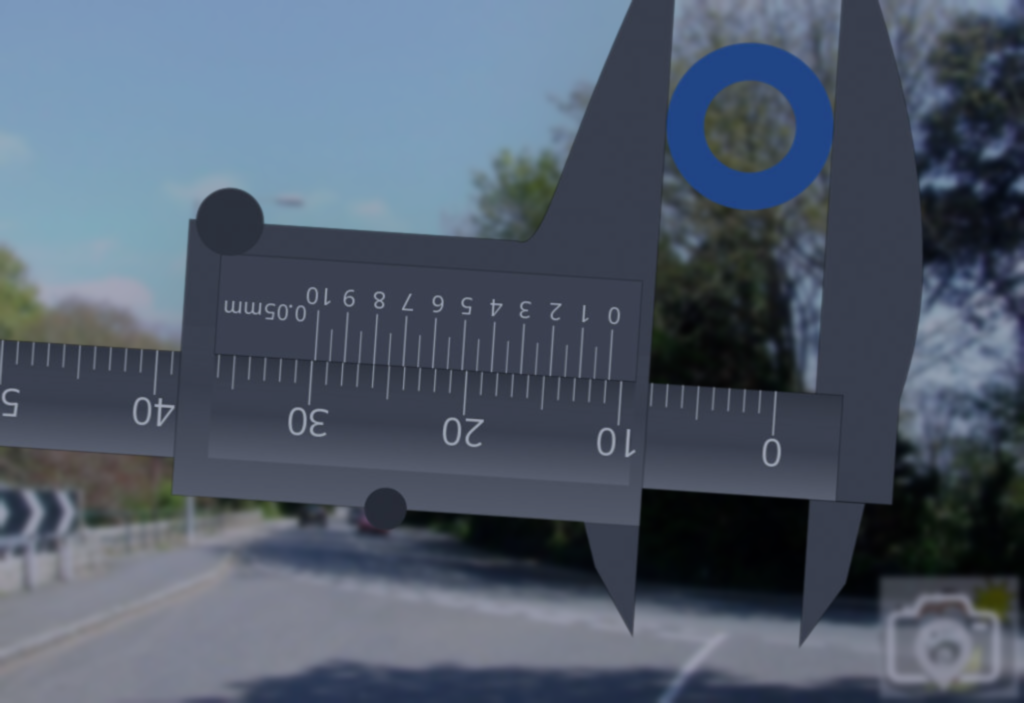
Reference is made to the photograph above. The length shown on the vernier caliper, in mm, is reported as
10.8 mm
